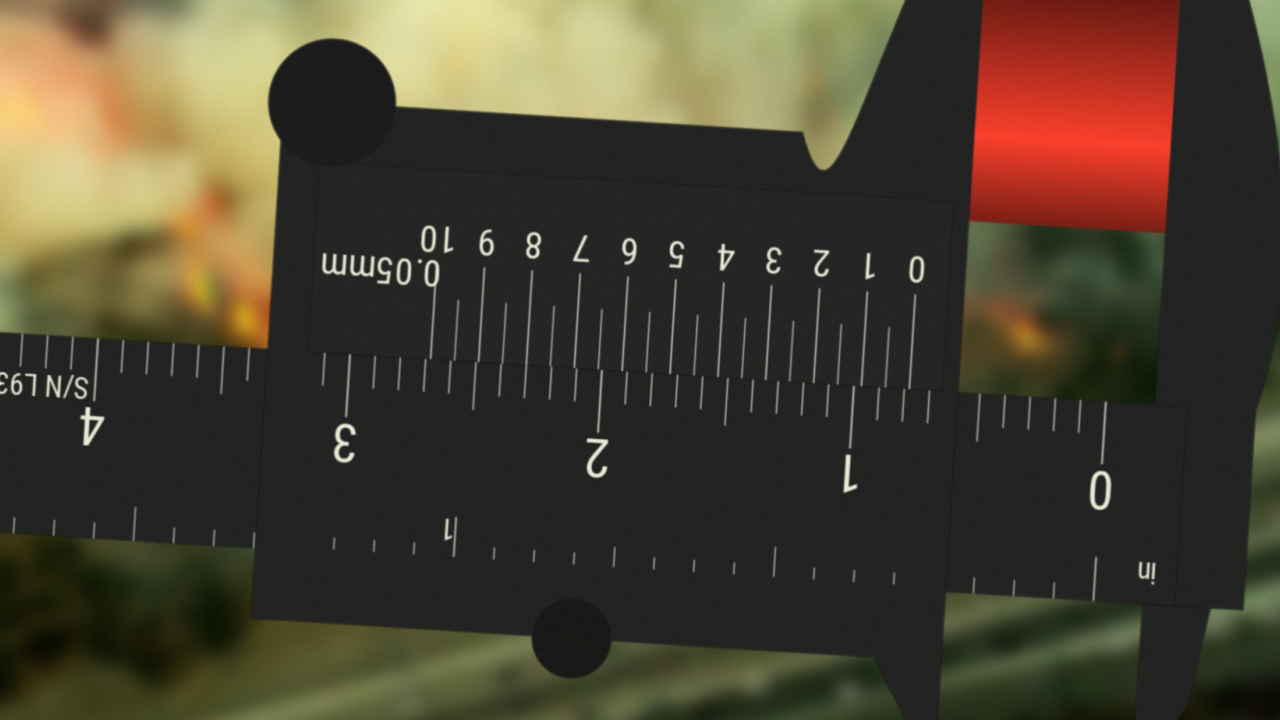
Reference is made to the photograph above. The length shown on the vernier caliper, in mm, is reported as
7.8 mm
